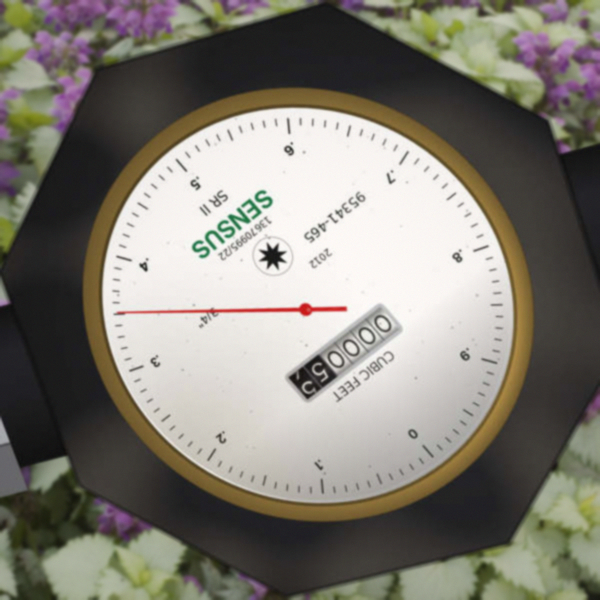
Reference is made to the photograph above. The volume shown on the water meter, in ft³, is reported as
55.35 ft³
